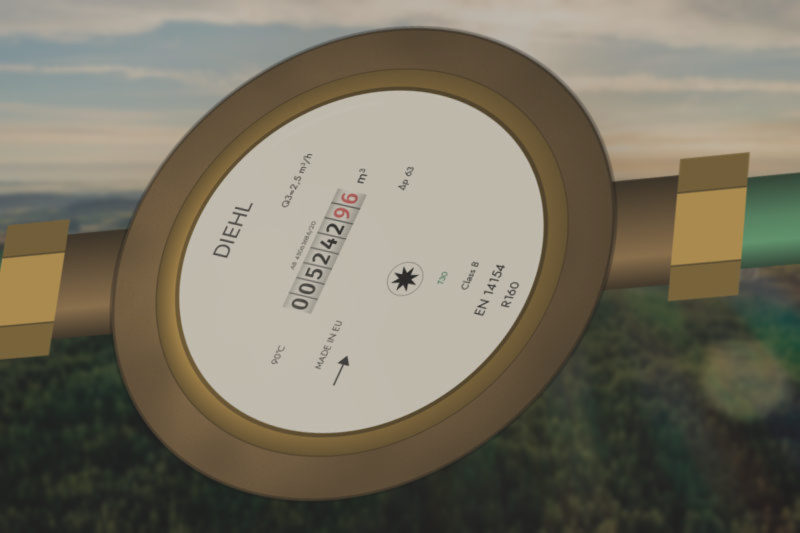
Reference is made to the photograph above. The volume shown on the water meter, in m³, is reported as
5242.96 m³
